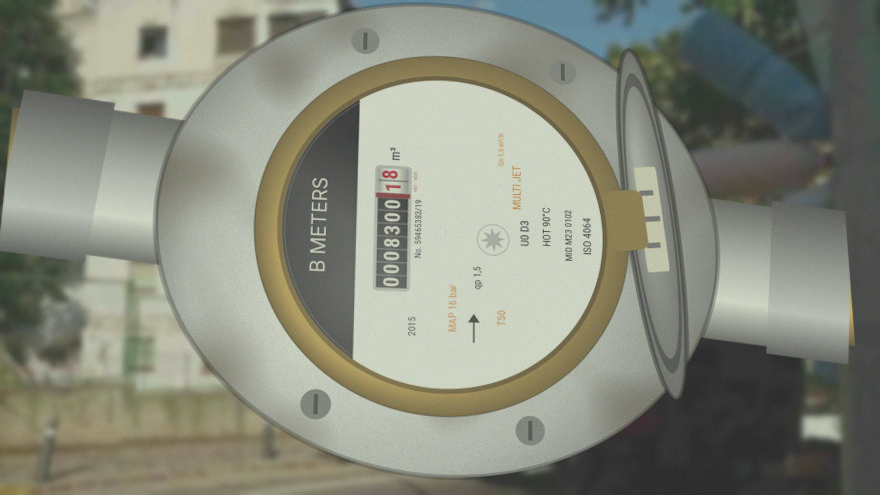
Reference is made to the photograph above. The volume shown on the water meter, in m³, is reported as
8300.18 m³
